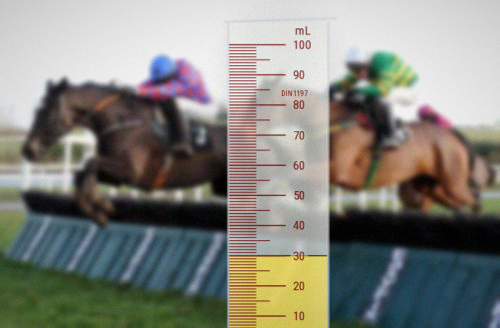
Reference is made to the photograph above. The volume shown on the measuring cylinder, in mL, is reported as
30 mL
